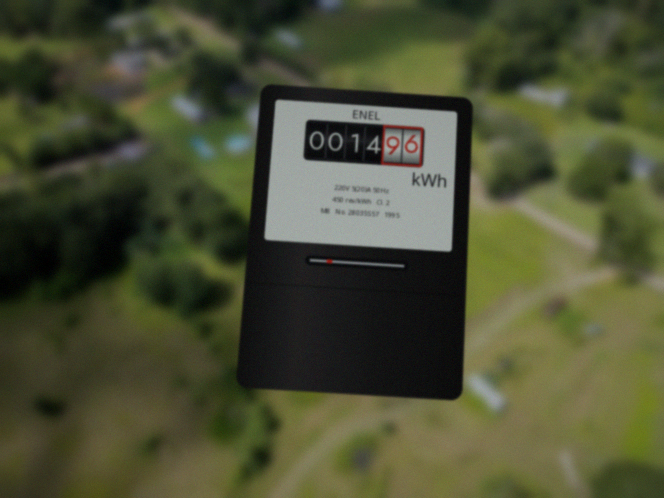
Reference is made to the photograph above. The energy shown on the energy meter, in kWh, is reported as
14.96 kWh
